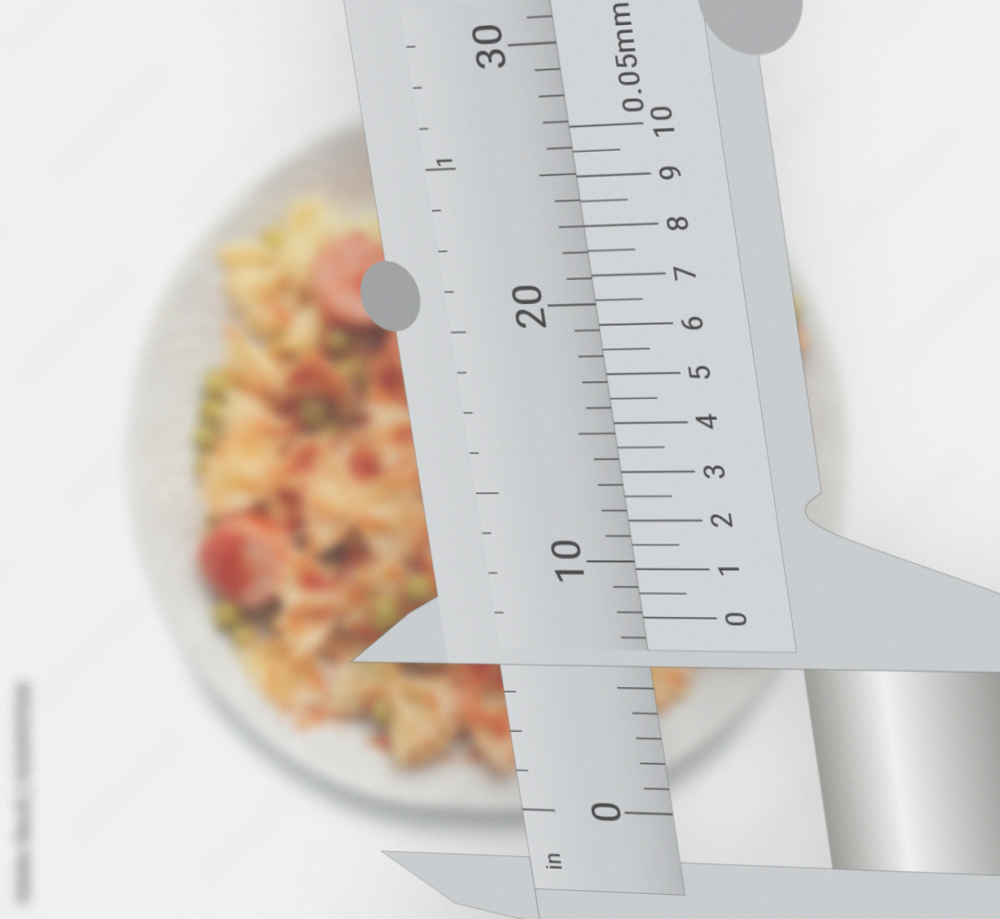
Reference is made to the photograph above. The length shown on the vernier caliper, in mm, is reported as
7.80 mm
